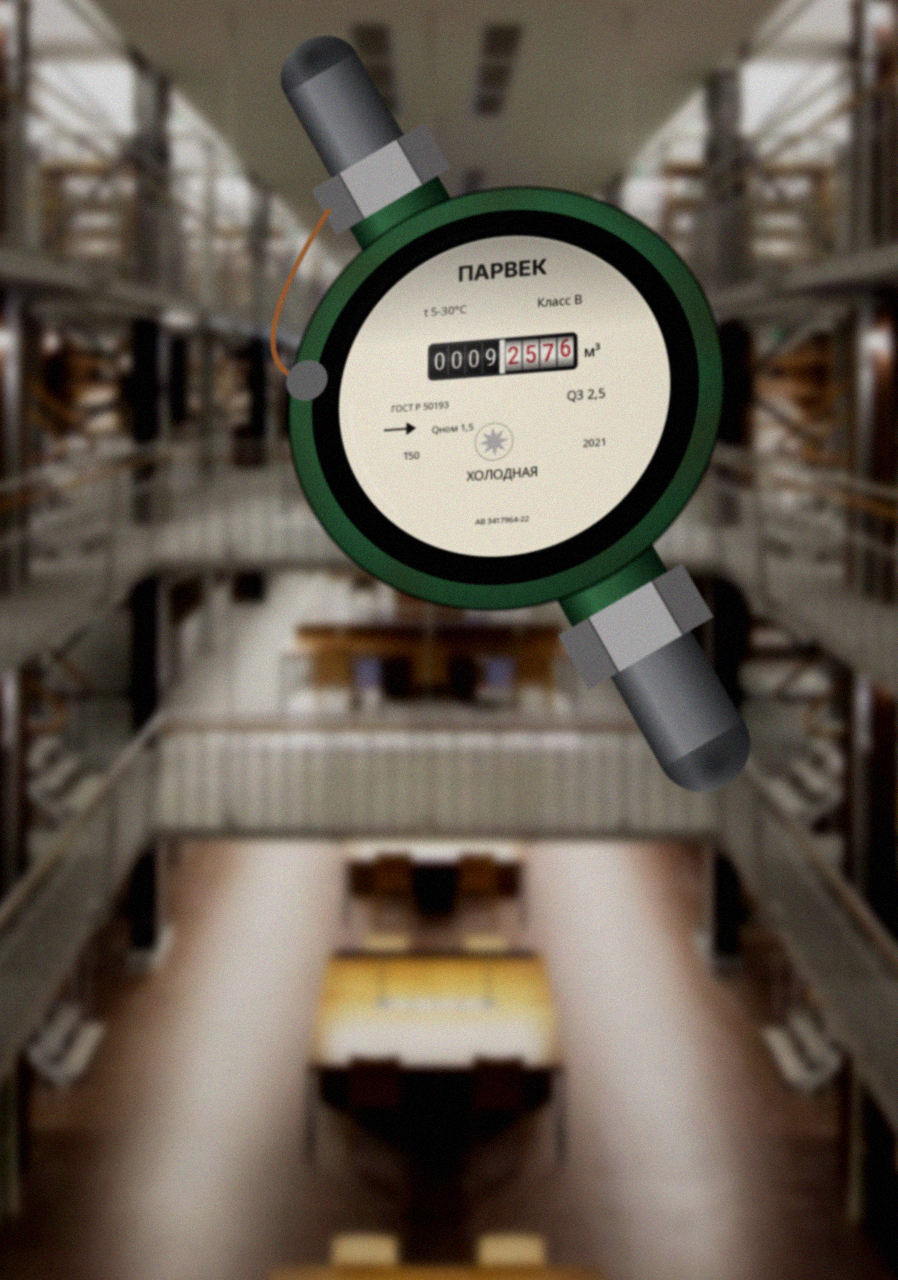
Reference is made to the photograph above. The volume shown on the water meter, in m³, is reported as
9.2576 m³
